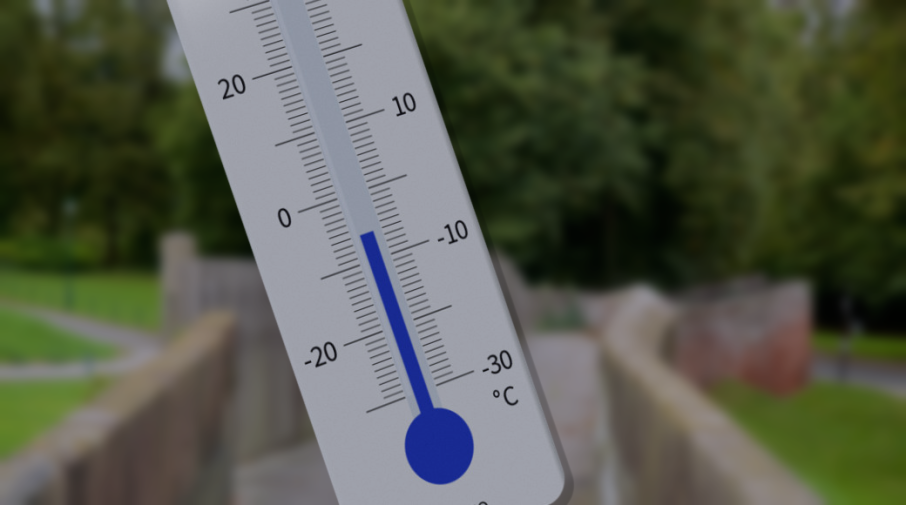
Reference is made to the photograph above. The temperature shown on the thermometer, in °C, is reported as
-6 °C
